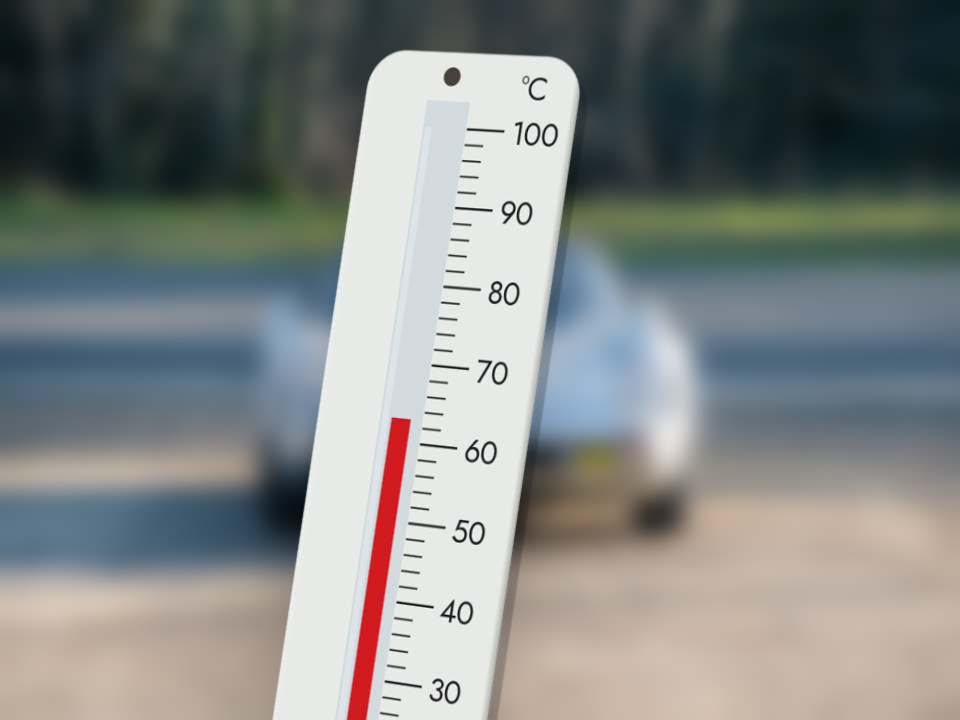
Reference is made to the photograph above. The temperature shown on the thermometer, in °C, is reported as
63 °C
